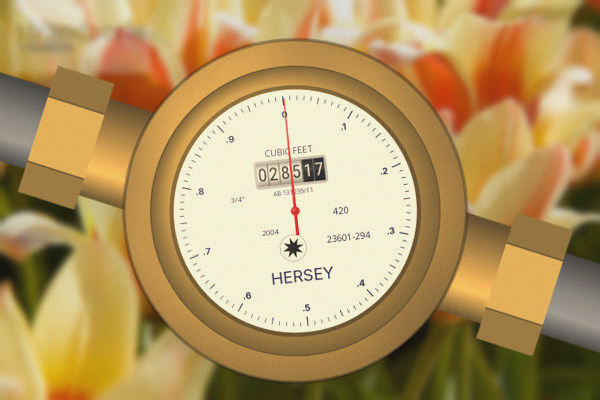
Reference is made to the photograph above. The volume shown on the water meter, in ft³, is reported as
28517.00 ft³
